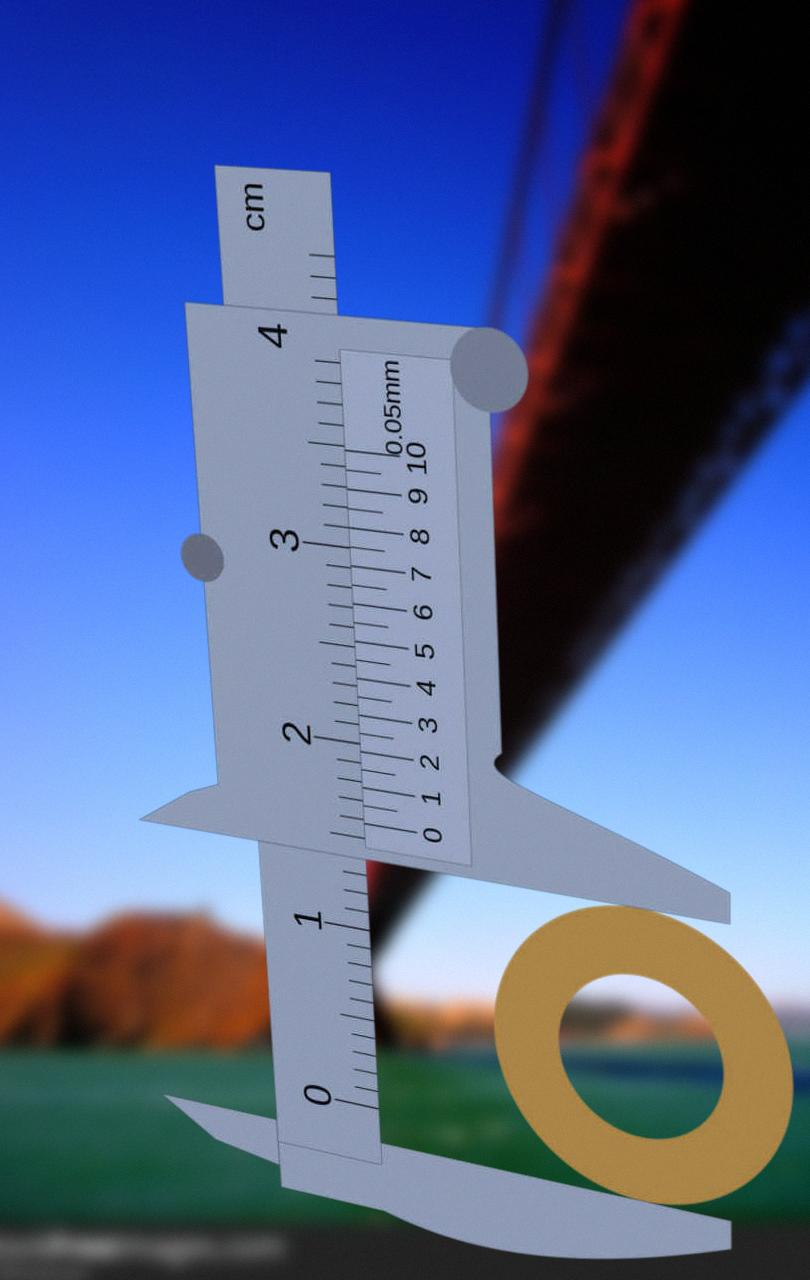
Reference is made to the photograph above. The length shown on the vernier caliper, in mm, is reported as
15.8 mm
